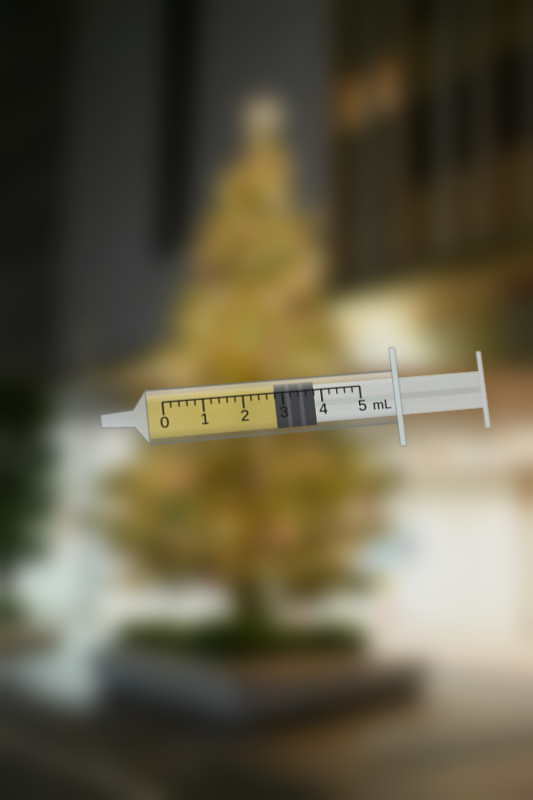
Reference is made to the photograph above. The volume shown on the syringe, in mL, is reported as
2.8 mL
